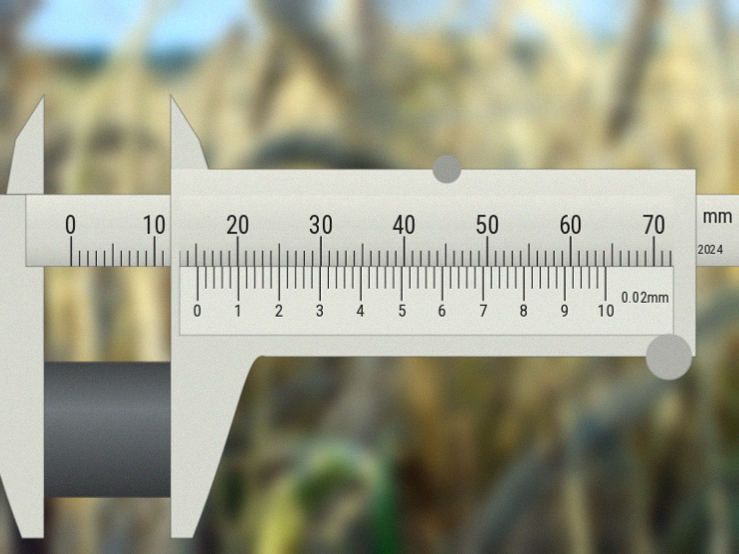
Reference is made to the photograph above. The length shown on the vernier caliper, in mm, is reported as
15.2 mm
